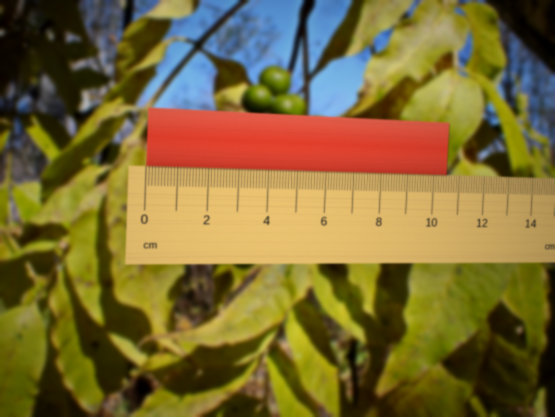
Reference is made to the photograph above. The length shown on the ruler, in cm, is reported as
10.5 cm
